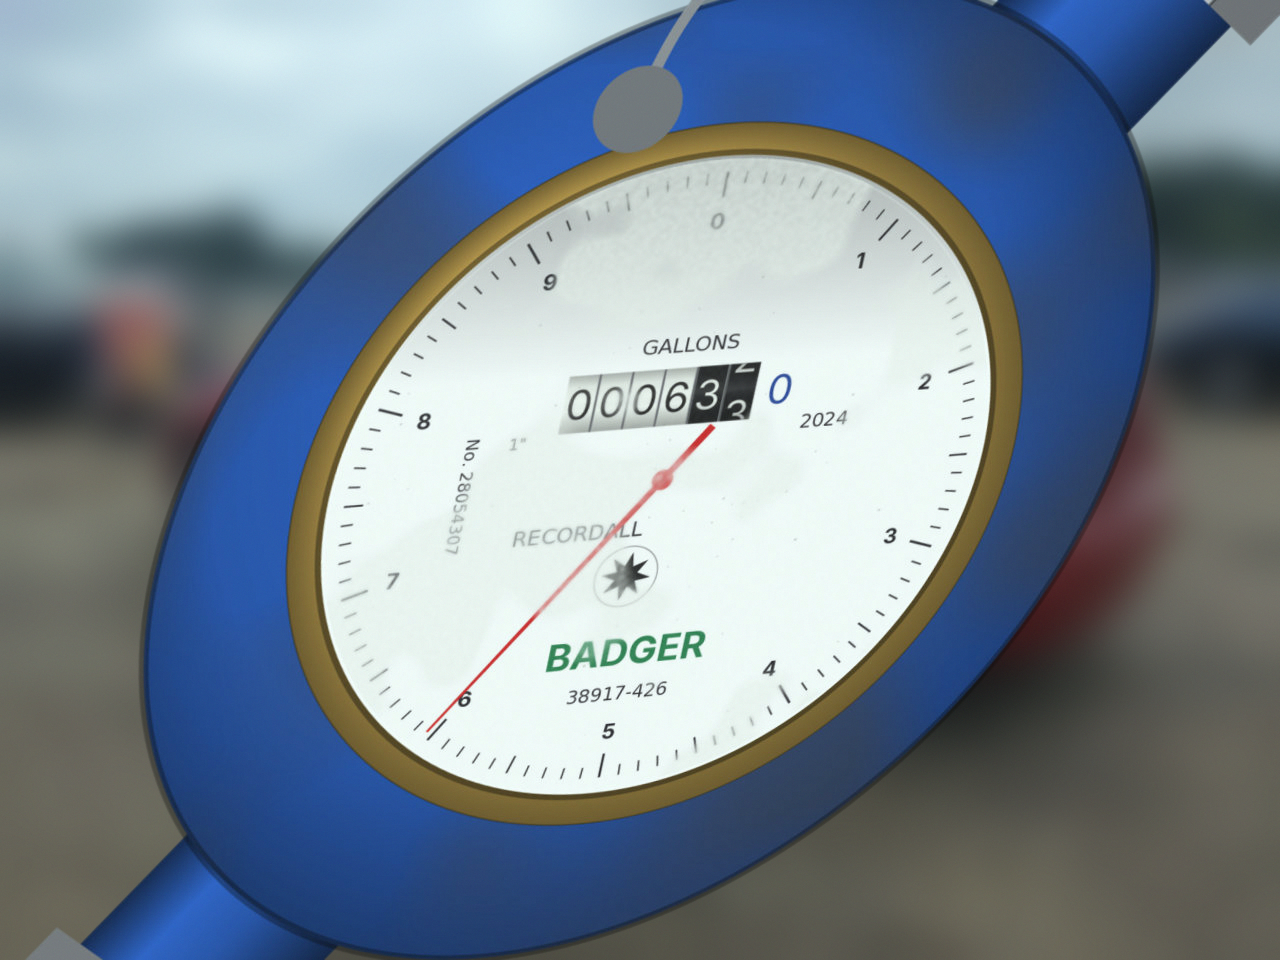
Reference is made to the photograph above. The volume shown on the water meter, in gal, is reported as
6326.0 gal
